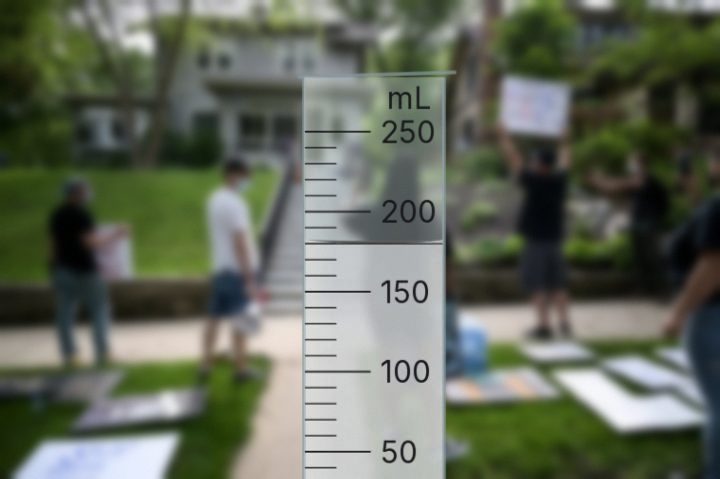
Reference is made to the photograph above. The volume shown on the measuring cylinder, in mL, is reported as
180 mL
